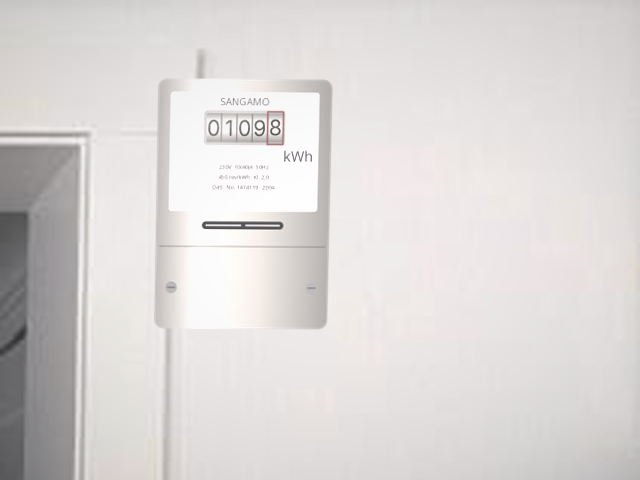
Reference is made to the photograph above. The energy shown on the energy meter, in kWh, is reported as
109.8 kWh
